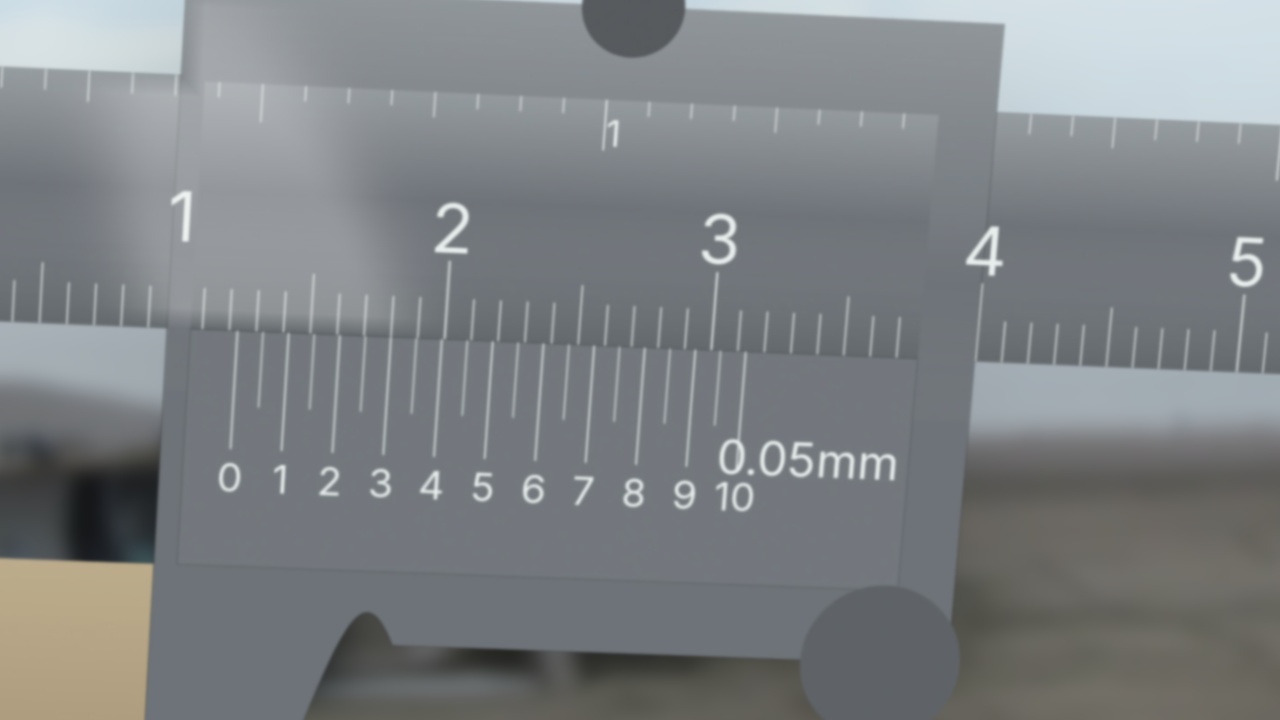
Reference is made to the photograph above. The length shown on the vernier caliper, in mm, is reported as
12.3 mm
